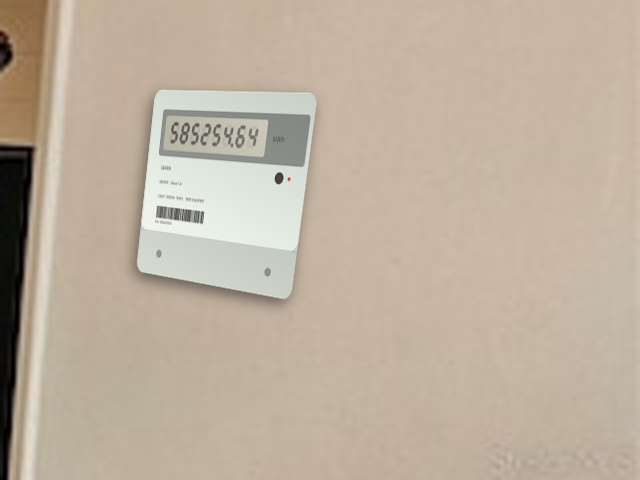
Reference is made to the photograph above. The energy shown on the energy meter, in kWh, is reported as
585254.64 kWh
